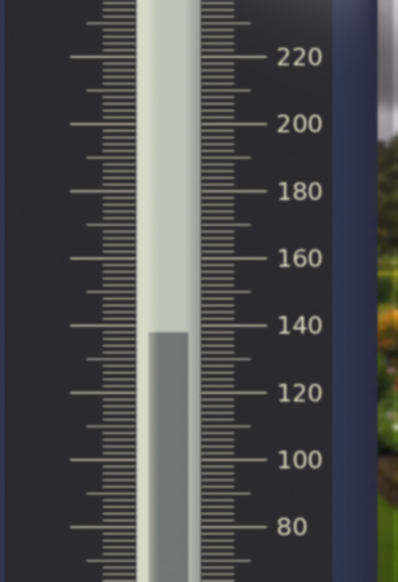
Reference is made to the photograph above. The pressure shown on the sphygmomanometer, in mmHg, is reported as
138 mmHg
